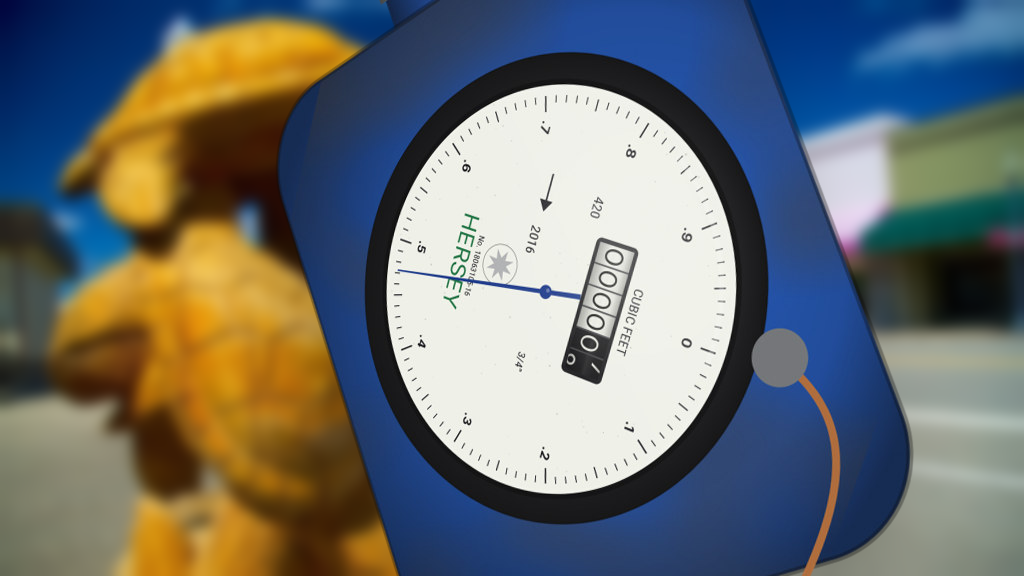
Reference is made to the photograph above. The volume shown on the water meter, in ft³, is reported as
7.47 ft³
